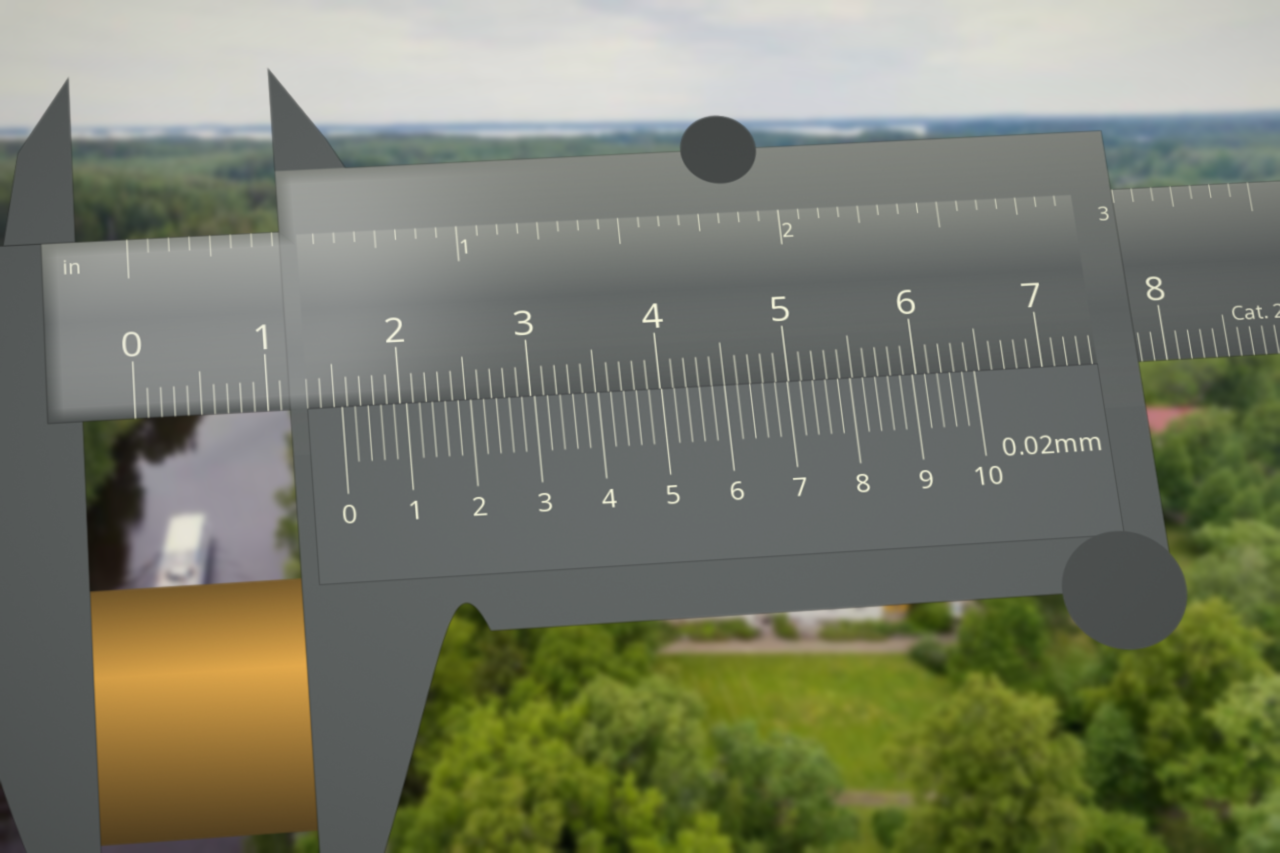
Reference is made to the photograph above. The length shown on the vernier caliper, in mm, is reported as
15.6 mm
